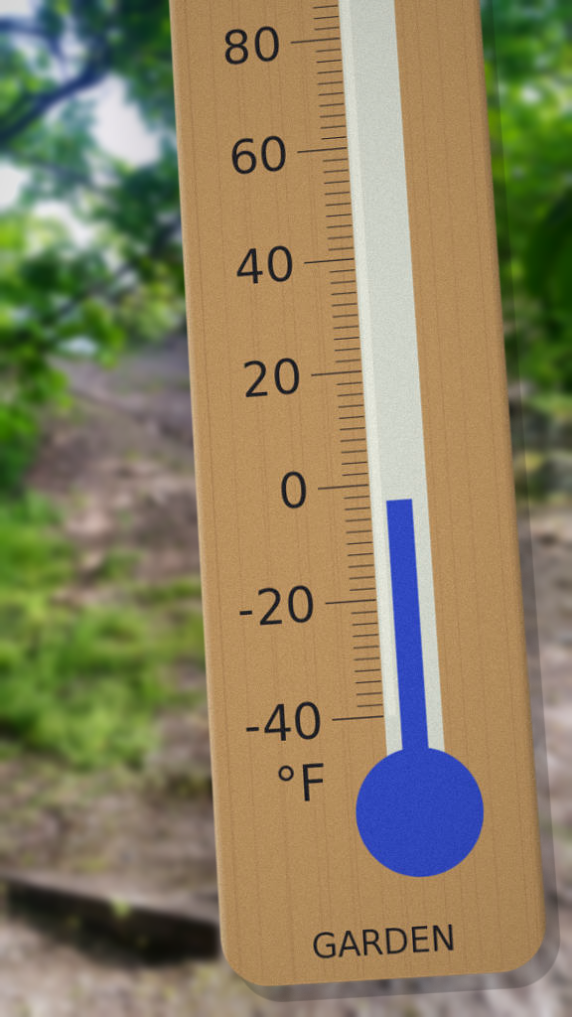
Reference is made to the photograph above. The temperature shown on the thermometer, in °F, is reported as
-3 °F
